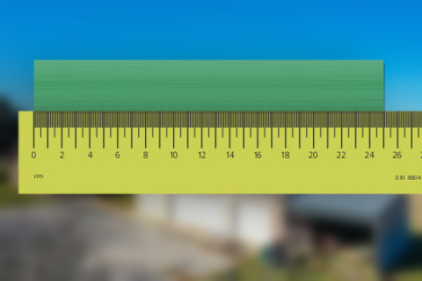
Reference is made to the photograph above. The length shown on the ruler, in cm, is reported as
25 cm
